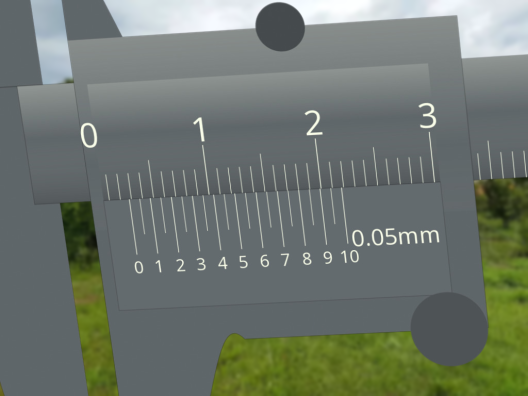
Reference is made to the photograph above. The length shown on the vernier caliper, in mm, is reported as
2.8 mm
